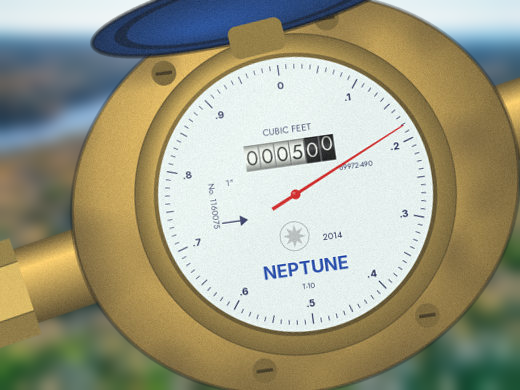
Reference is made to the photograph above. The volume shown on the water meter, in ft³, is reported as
500.18 ft³
